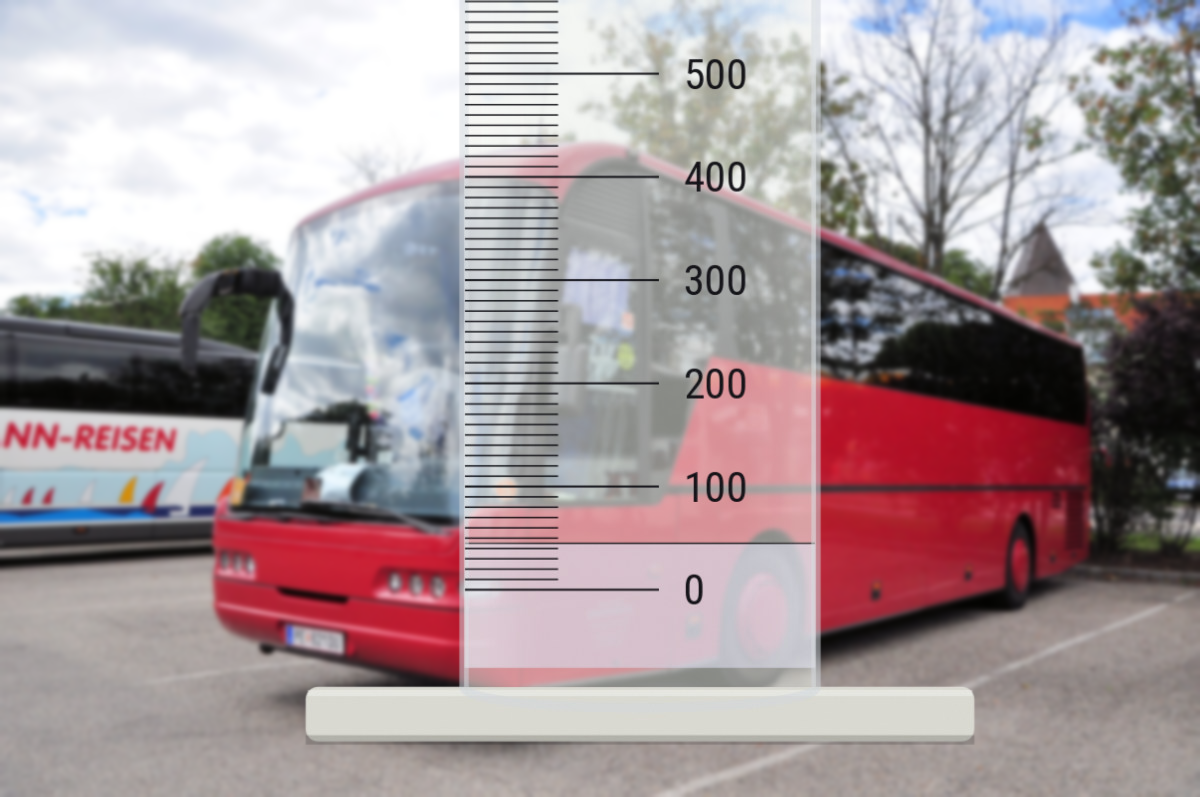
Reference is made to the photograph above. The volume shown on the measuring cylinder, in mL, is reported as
45 mL
